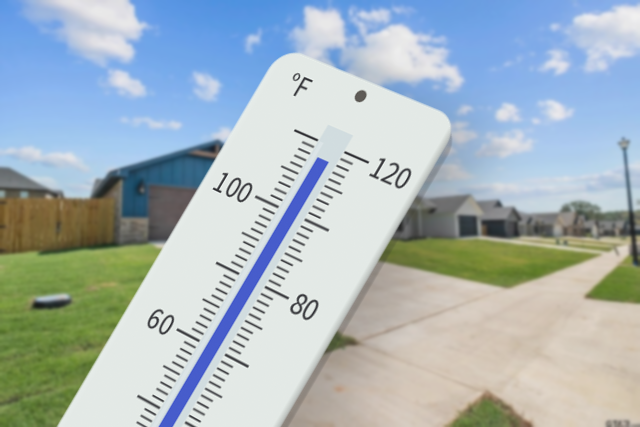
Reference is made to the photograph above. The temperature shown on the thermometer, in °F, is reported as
116 °F
